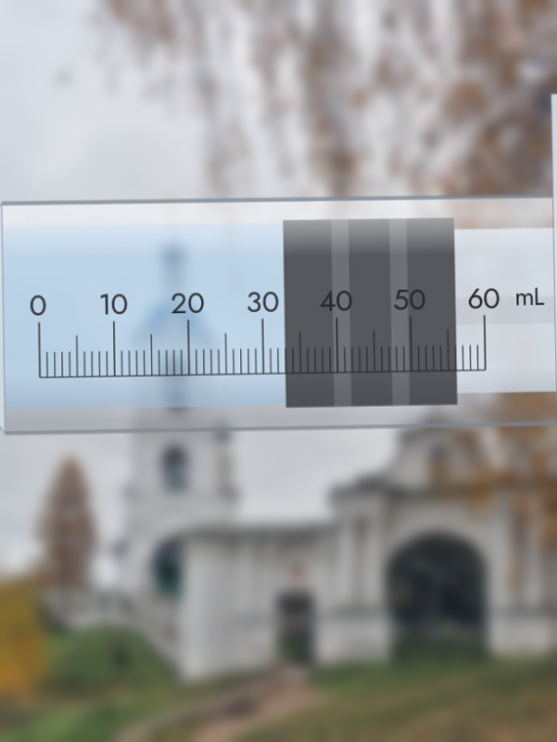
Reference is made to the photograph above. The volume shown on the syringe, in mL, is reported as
33 mL
